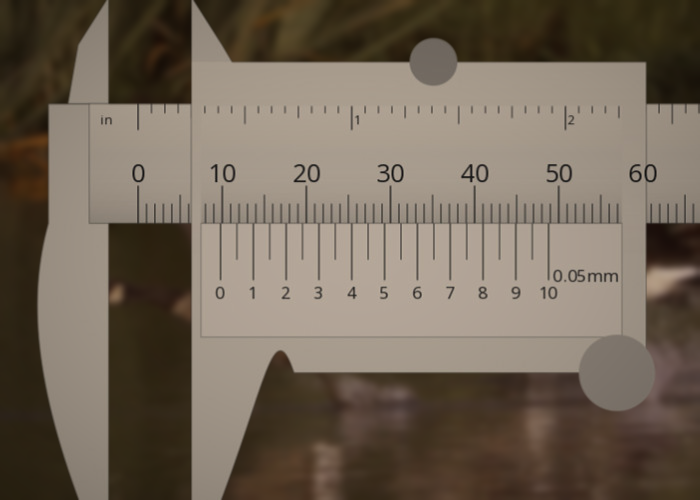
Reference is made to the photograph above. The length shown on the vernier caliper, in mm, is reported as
9.8 mm
